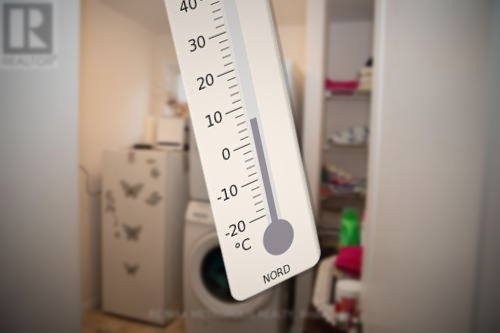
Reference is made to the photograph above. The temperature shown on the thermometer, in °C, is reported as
6 °C
